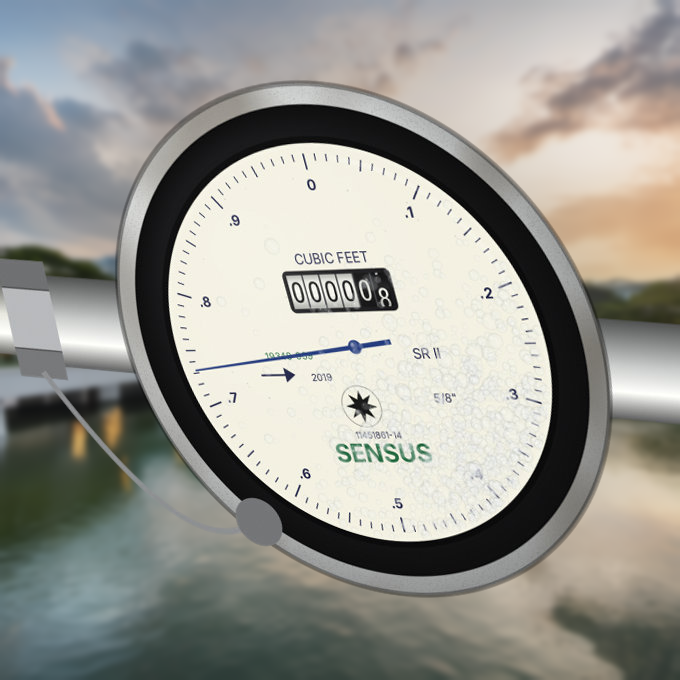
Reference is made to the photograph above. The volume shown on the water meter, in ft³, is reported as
7.73 ft³
